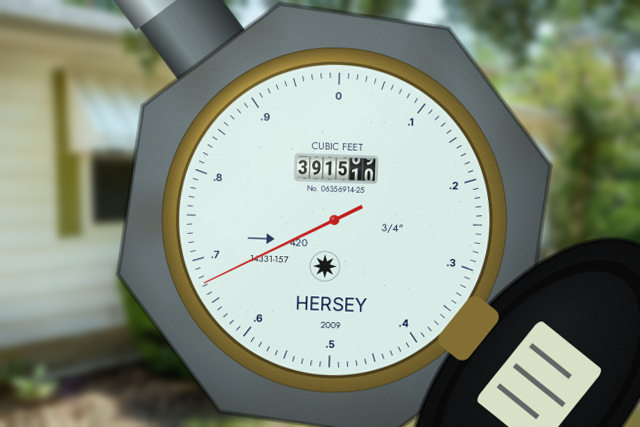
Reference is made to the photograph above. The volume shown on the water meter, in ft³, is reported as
391509.67 ft³
